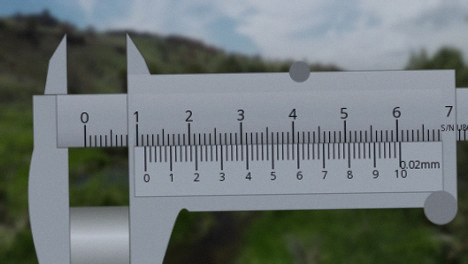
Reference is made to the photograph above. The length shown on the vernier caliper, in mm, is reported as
11.5 mm
